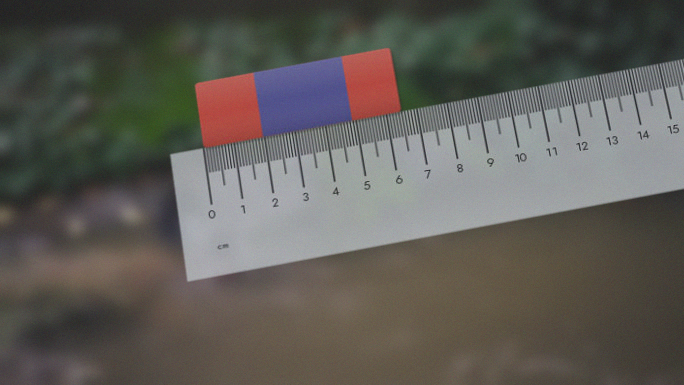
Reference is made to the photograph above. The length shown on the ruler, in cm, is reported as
6.5 cm
